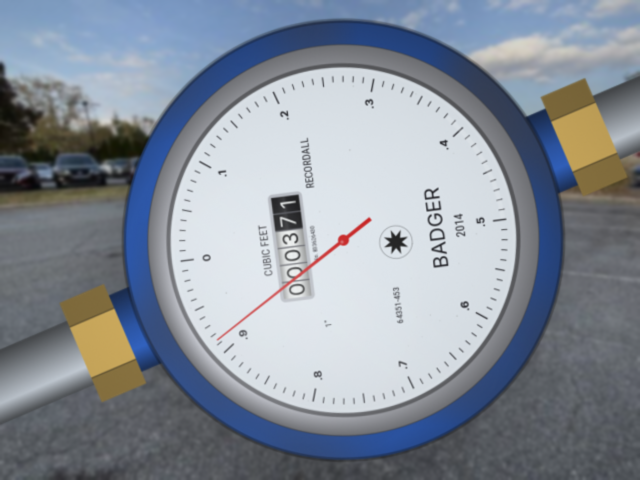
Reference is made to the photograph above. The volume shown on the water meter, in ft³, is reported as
370.91 ft³
